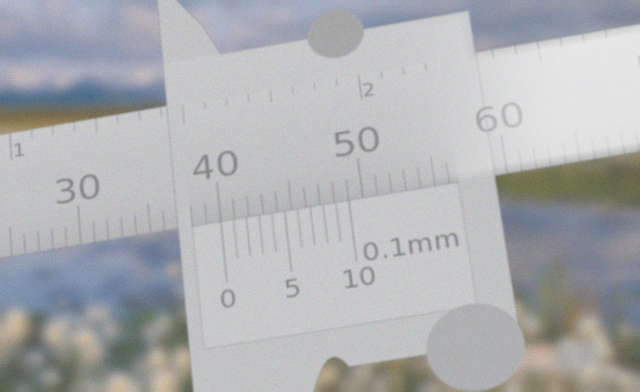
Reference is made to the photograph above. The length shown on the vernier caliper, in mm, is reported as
40.0 mm
